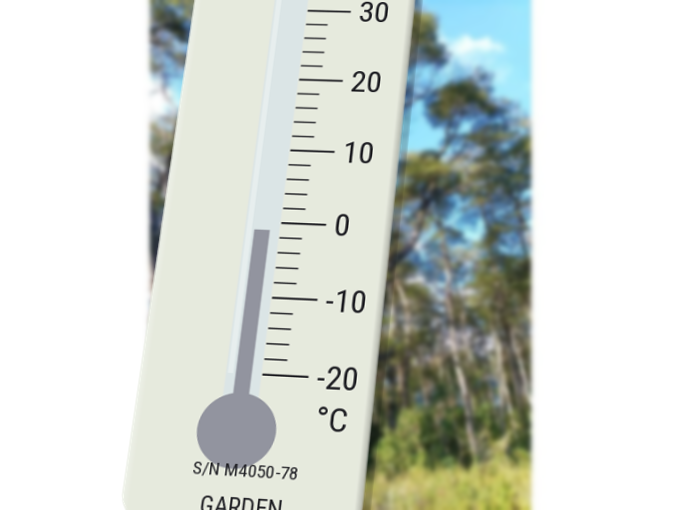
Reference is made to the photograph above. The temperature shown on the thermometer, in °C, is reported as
-1 °C
